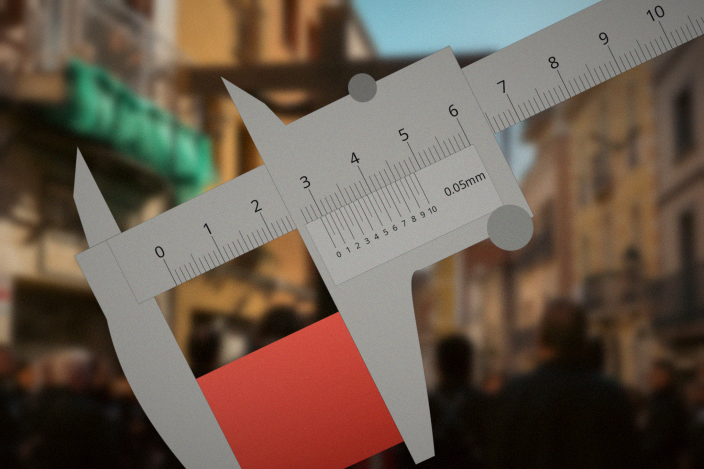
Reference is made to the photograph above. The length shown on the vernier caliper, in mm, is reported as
29.6 mm
